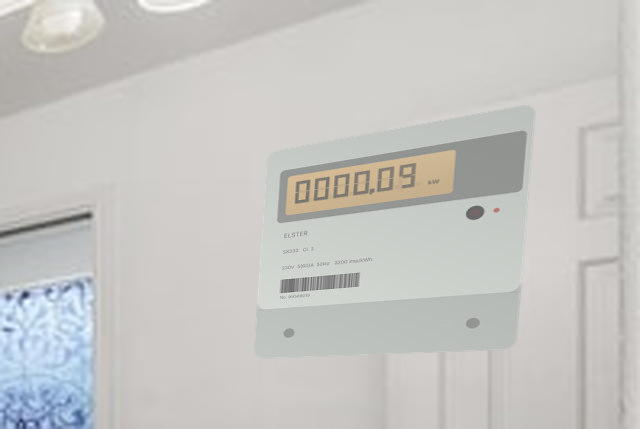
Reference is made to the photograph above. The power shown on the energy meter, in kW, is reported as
0.09 kW
